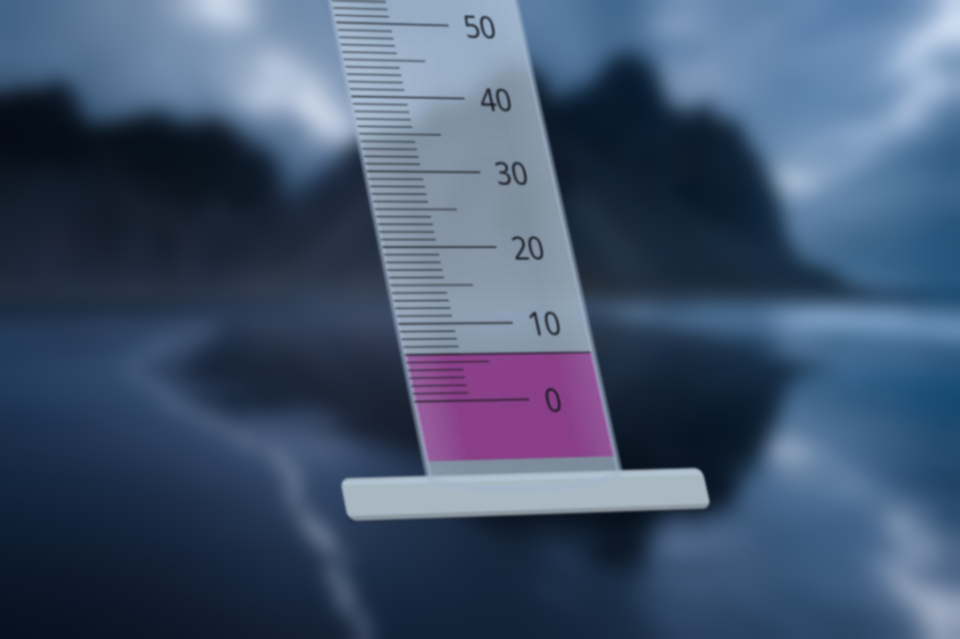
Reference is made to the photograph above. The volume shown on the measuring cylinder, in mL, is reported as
6 mL
